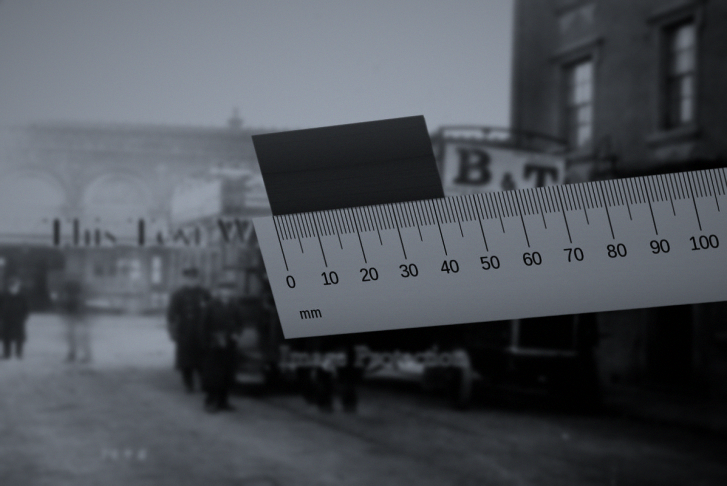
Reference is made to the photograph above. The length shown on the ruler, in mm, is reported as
43 mm
